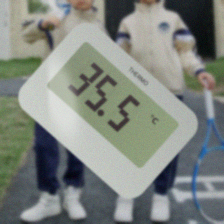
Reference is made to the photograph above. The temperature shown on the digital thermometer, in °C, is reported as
35.5 °C
